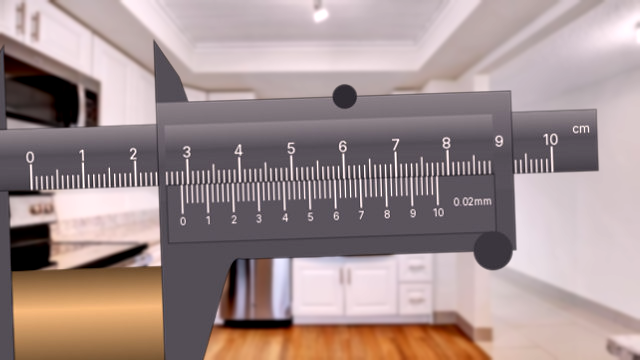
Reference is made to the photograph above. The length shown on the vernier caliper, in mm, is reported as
28.8 mm
